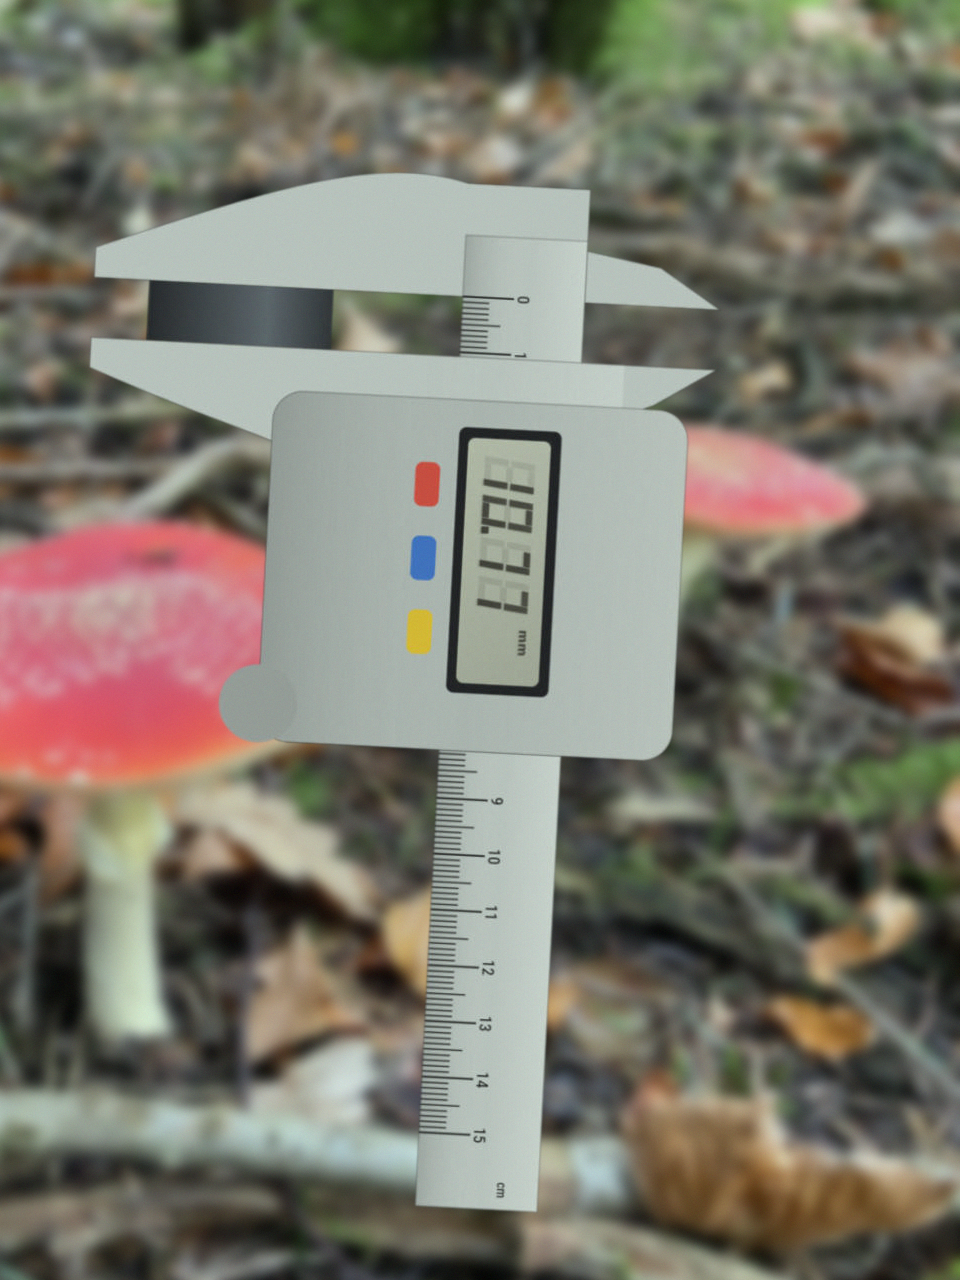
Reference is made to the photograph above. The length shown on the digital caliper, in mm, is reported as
10.77 mm
